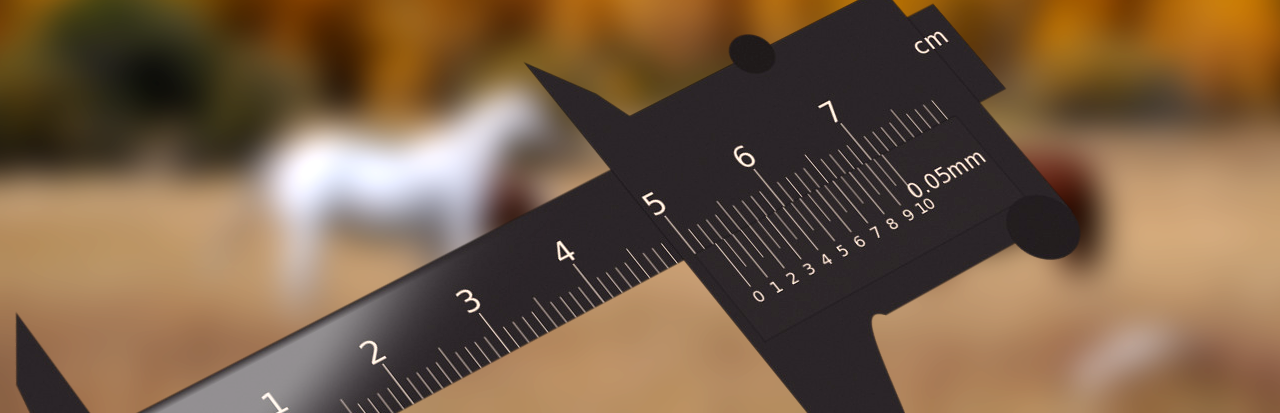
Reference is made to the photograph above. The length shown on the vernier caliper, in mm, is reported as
52.2 mm
